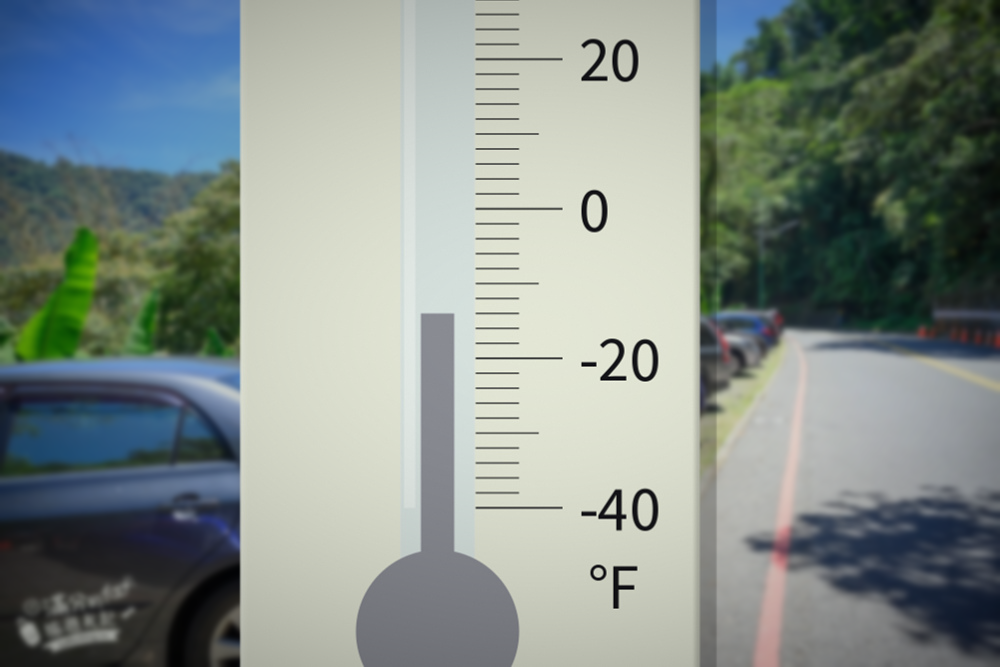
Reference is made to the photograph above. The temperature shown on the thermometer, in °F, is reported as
-14 °F
